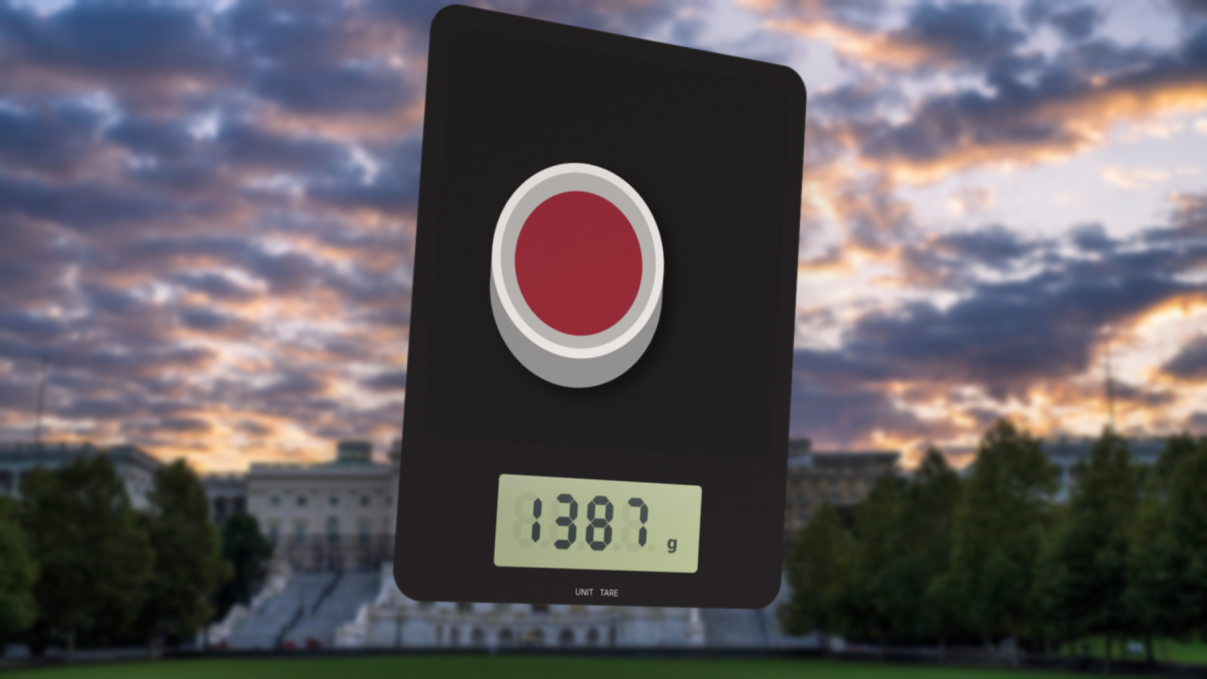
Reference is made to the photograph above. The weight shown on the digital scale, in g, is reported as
1387 g
